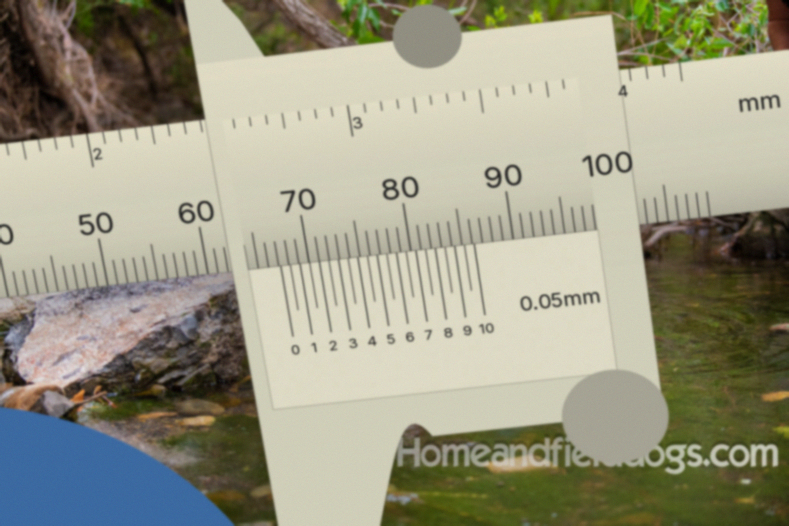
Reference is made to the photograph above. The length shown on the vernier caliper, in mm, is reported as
67.2 mm
